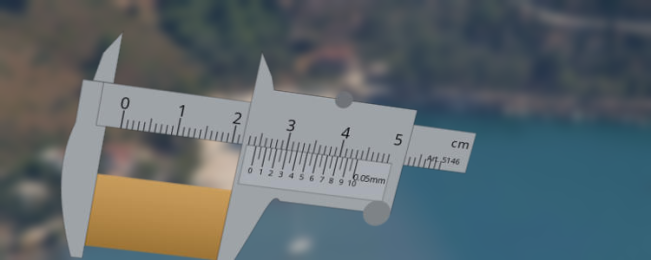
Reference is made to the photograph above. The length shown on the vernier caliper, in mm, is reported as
24.4 mm
